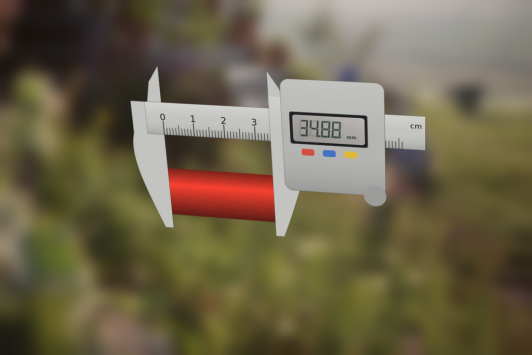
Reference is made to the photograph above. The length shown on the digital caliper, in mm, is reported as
34.88 mm
